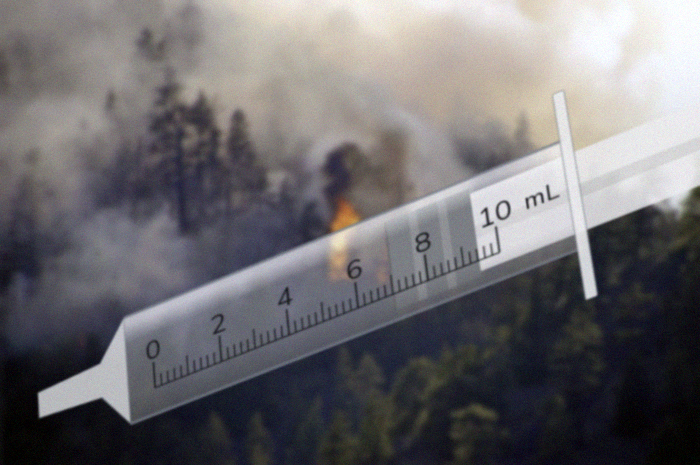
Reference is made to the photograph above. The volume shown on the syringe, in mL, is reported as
7 mL
